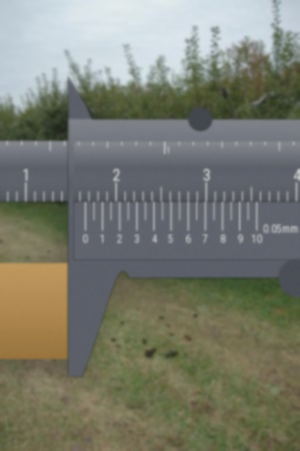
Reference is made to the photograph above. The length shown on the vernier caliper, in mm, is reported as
16.6 mm
